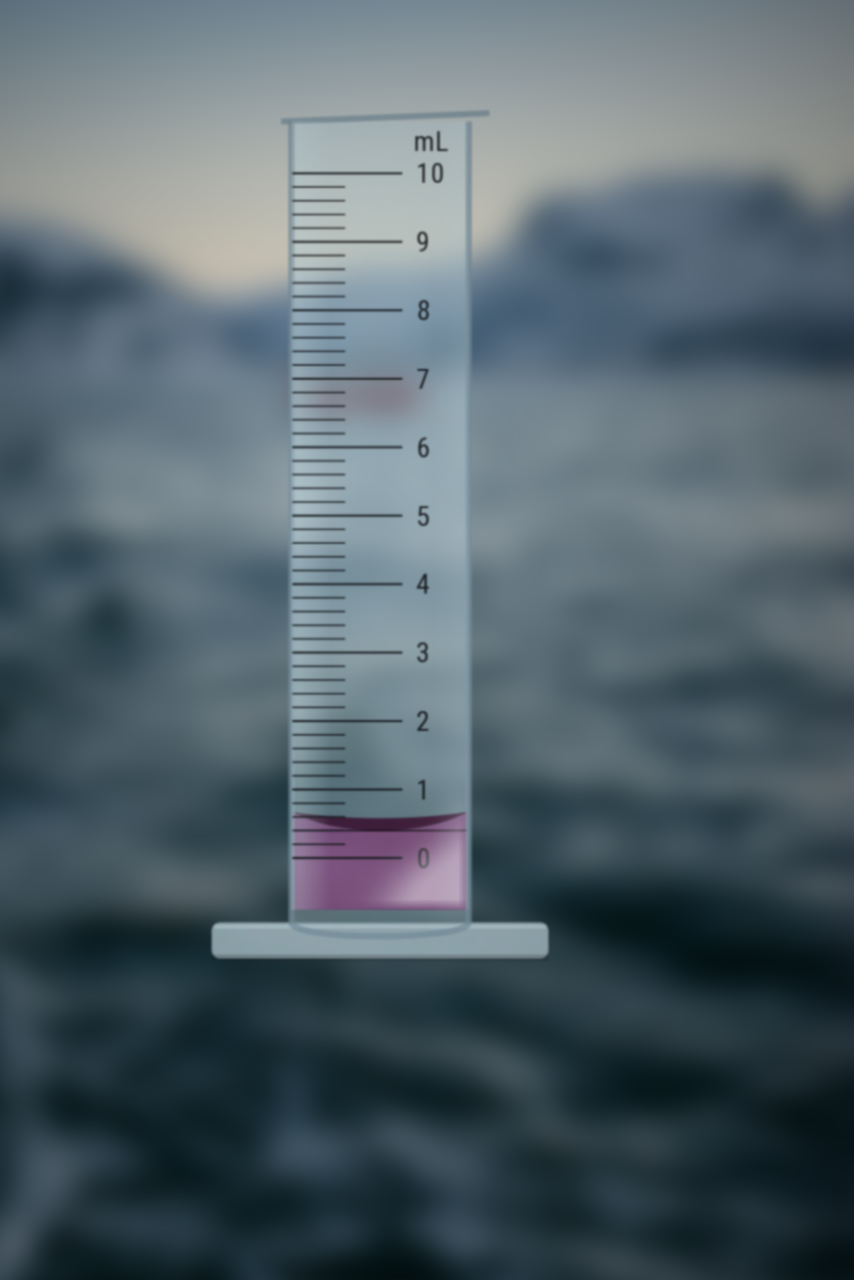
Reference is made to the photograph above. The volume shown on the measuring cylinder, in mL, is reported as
0.4 mL
